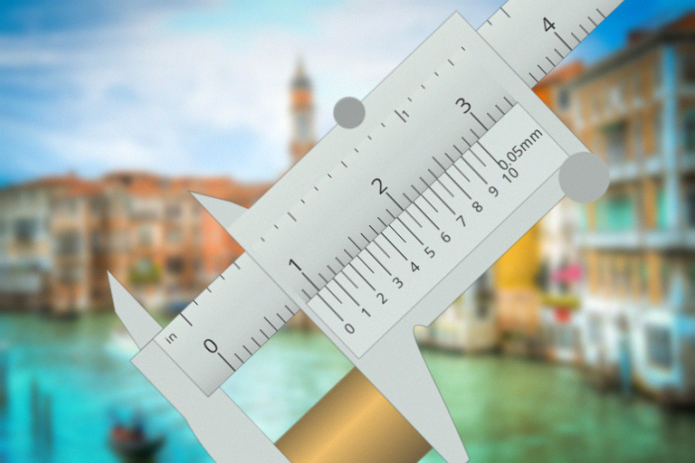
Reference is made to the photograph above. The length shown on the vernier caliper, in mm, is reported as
9.7 mm
